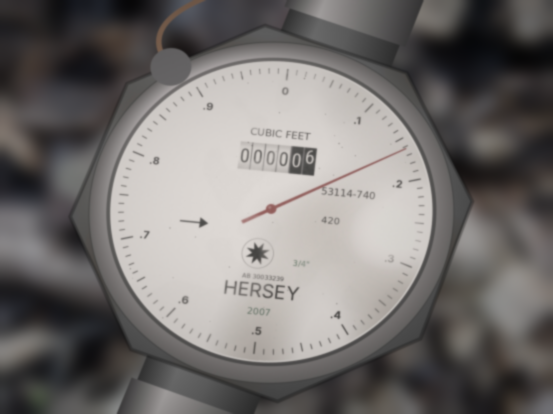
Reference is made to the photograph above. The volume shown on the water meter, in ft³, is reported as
6.16 ft³
